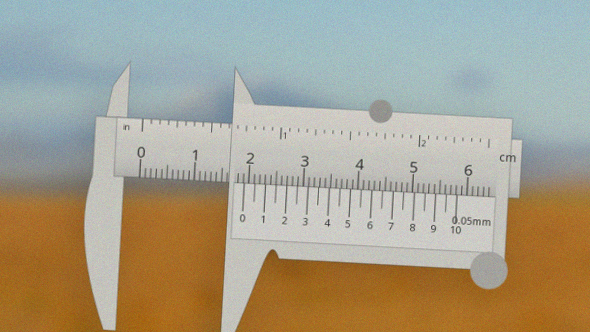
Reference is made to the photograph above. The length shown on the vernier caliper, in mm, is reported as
19.2 mm
